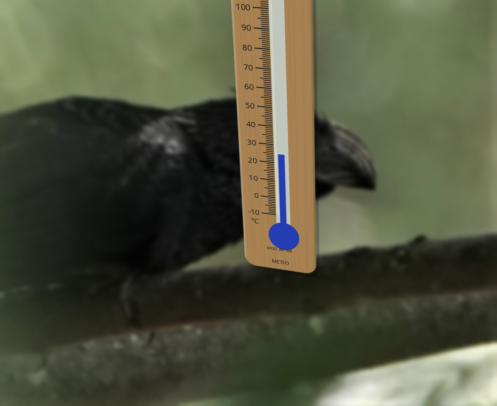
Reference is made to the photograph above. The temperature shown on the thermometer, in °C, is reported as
25 °C
